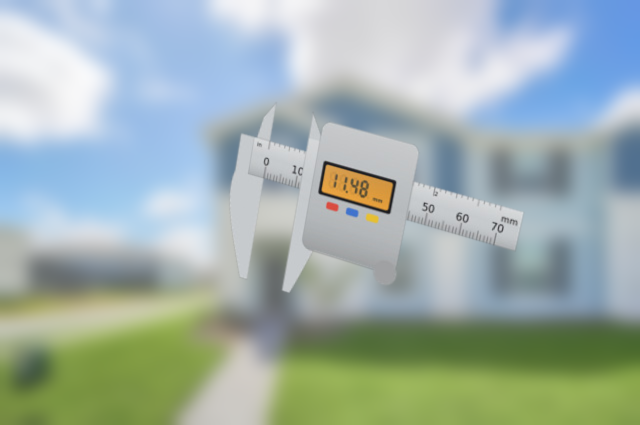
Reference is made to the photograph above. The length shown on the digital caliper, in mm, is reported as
11.48 mm
